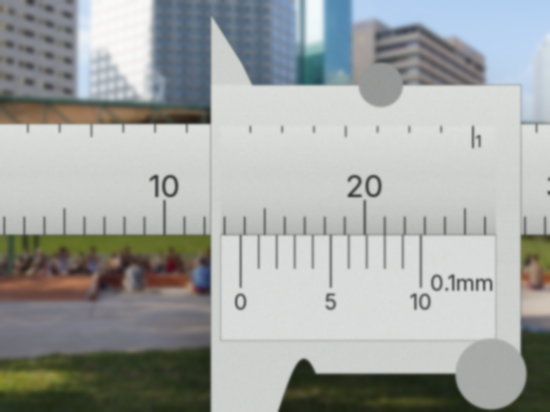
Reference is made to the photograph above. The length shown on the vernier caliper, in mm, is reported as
13.8 mm
